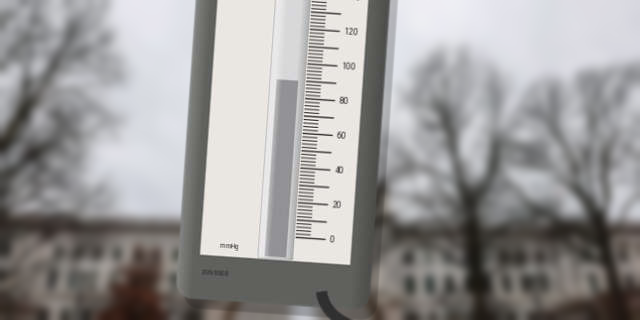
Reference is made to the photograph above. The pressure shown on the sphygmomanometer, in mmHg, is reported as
90 mmHg
